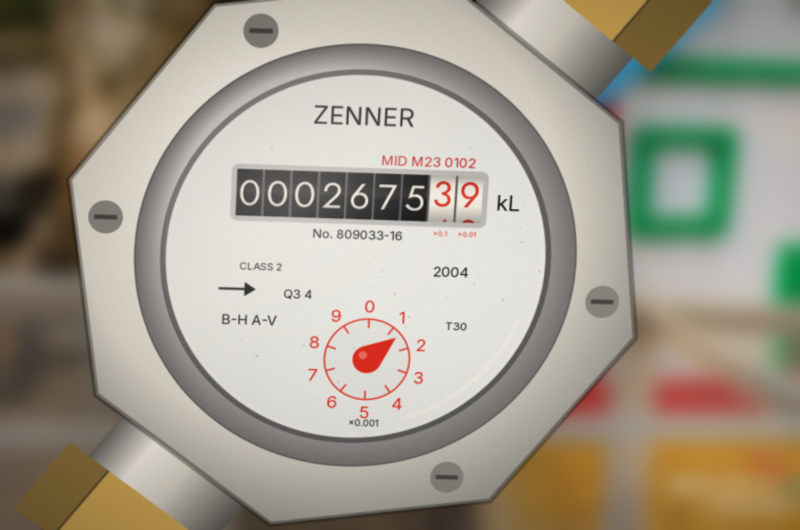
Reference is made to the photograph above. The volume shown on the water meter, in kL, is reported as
2675.391 kL
